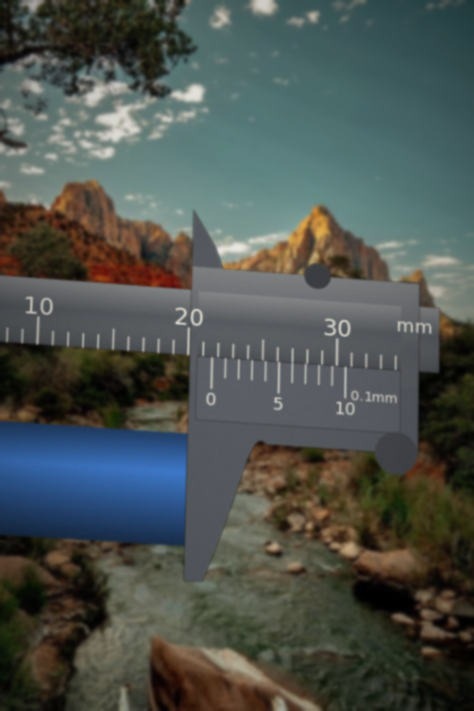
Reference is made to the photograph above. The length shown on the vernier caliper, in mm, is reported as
21.6 mm
